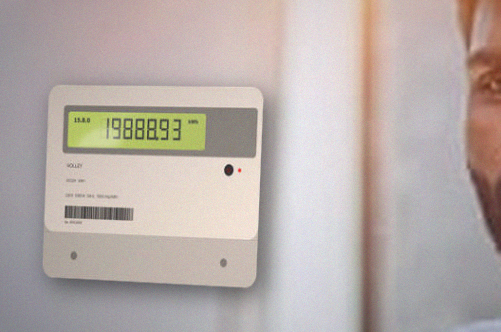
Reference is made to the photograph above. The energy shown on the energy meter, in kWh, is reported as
19888.93 kWh
